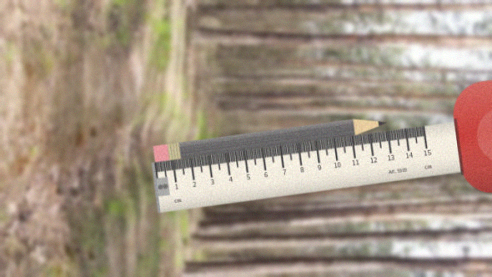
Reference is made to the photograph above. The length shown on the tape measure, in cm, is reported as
13 cm
